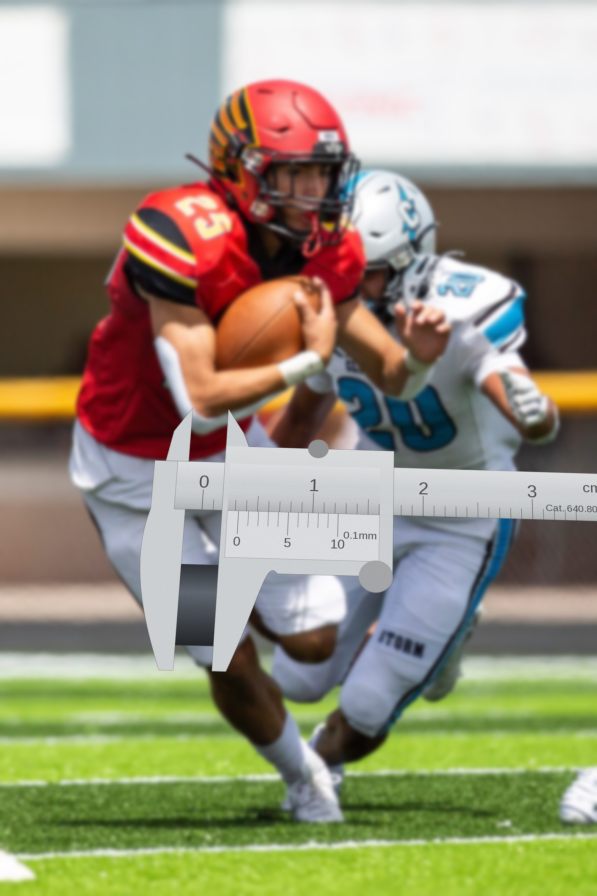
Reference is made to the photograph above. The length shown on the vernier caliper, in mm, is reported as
3.3 mm
